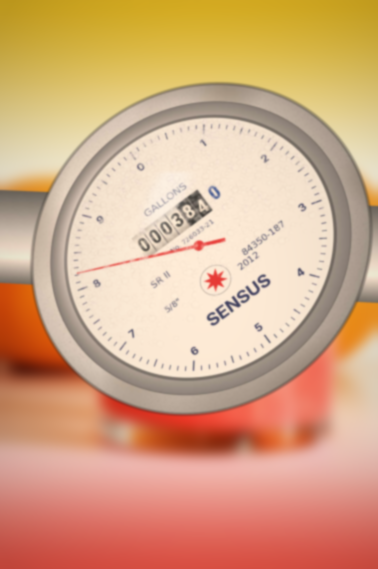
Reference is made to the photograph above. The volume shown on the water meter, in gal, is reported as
3838.2 gal
